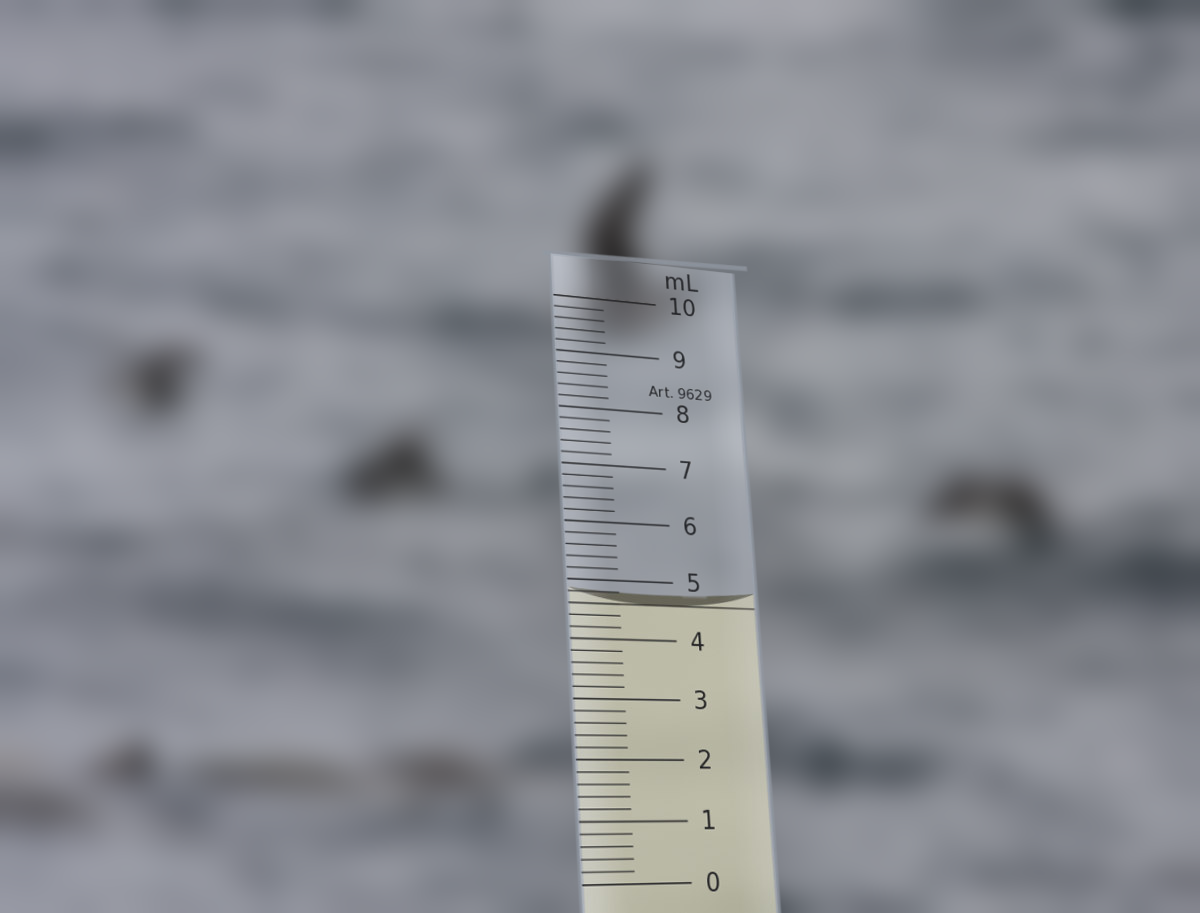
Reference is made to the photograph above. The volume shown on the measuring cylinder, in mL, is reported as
4.6 mL
